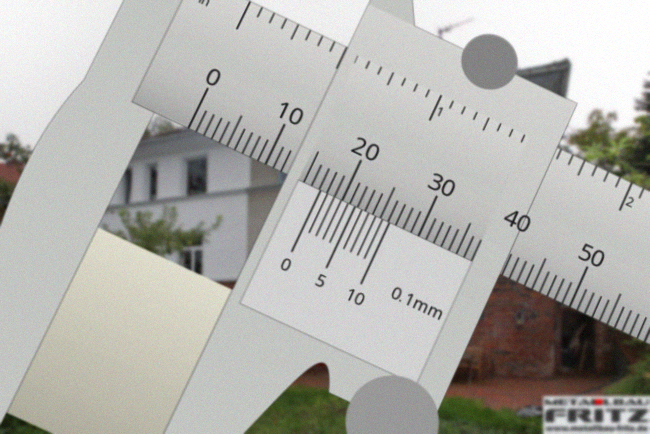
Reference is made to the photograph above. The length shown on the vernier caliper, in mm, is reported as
17.2 mm
